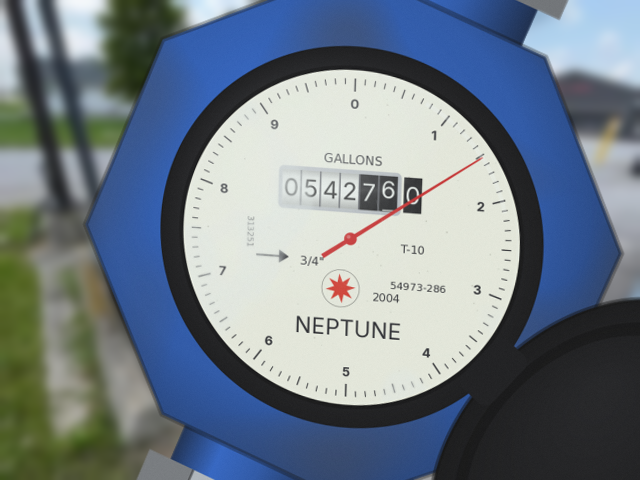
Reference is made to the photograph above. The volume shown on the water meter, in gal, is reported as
542761.5 gal
